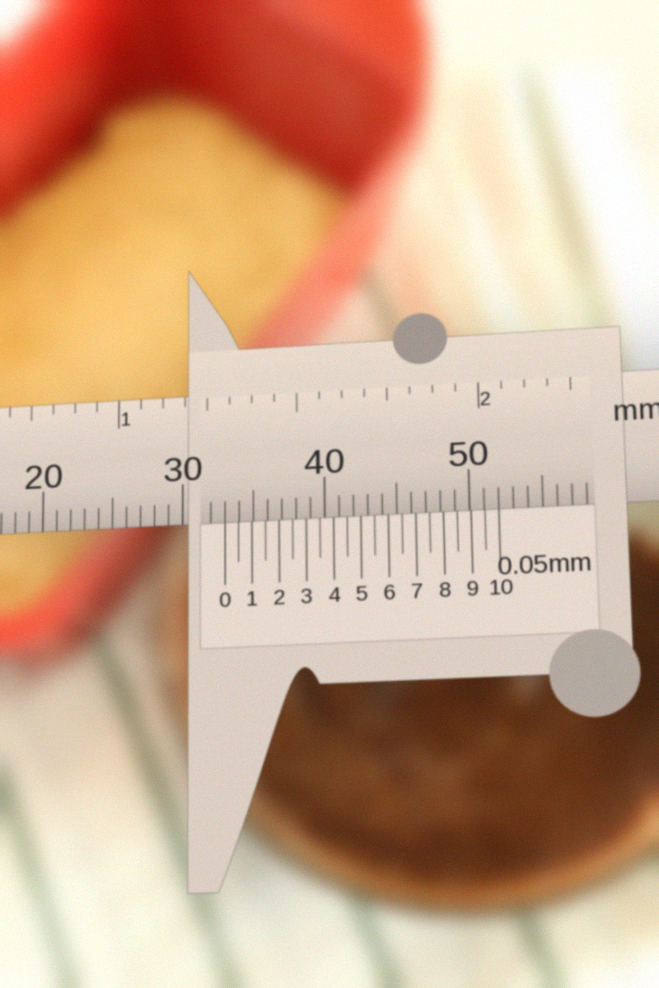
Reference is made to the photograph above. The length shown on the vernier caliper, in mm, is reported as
33.0 mm
